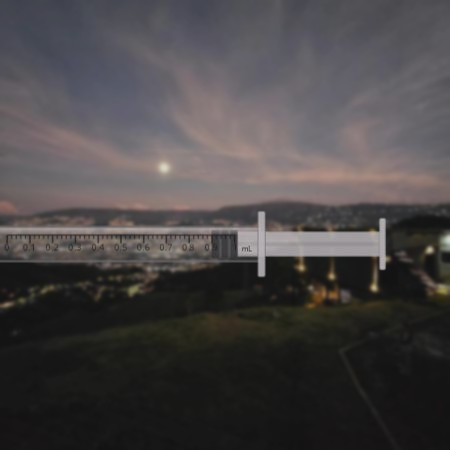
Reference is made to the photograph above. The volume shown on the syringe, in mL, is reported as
0.9 mL
